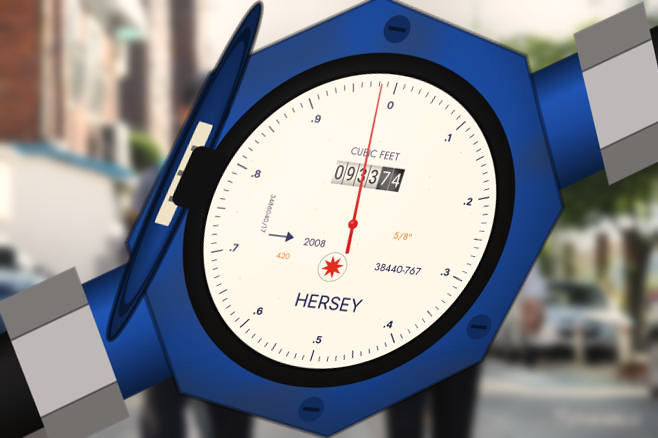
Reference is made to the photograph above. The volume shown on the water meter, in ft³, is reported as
93373.98 ft³
